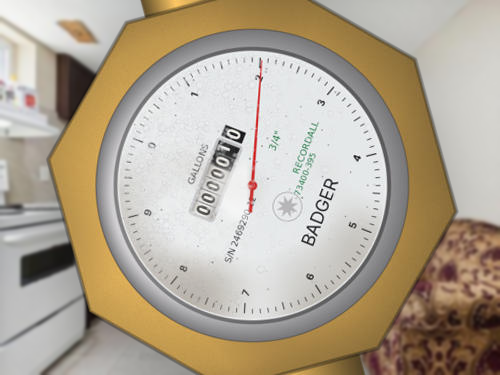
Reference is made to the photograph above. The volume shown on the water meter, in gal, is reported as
12.0 gal
